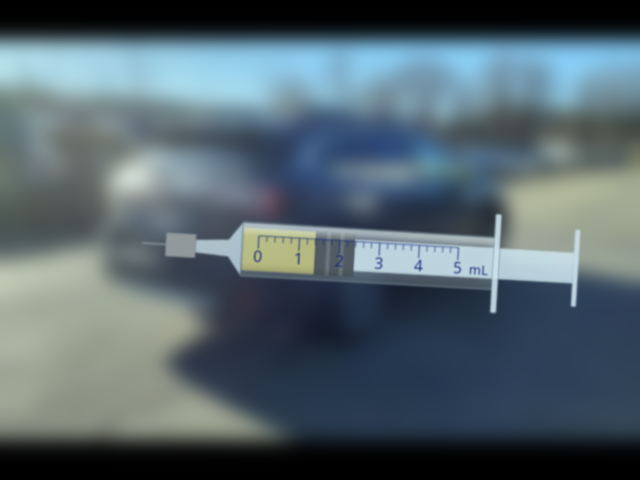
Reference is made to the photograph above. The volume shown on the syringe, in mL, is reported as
1.4 mL
